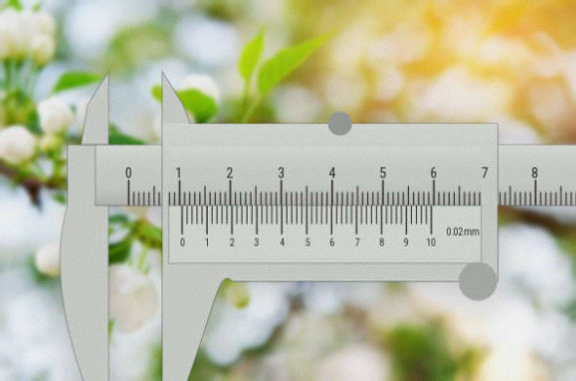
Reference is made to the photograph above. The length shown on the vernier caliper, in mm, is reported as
10.5 mm
